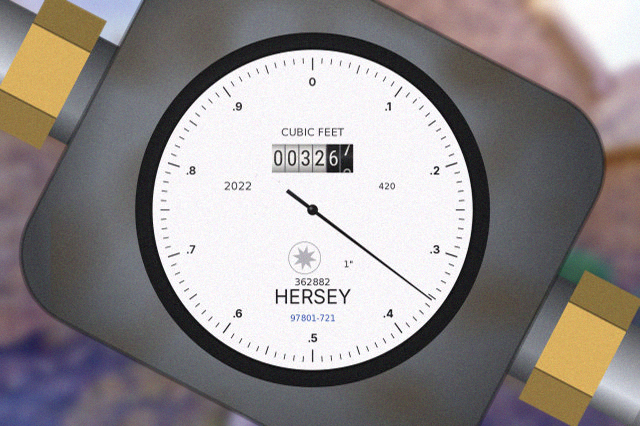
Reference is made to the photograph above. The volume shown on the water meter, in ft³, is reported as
3267.35 ft³
